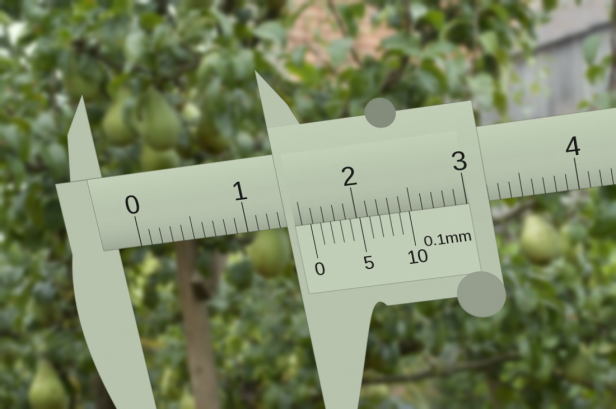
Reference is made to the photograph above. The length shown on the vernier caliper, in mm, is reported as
15.8 mm
